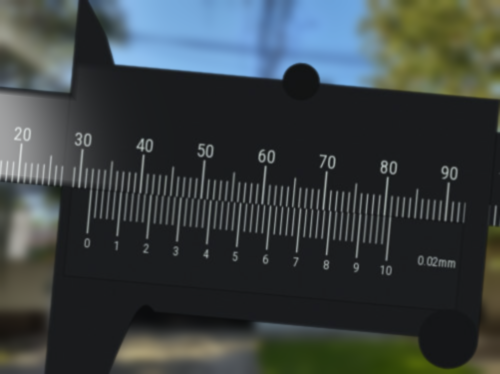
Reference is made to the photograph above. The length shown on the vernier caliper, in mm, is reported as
32.0 mm
